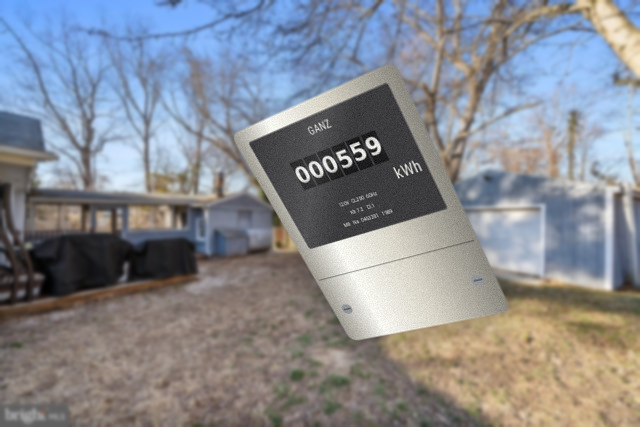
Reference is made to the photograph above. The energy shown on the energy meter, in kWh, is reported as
559 kWh
